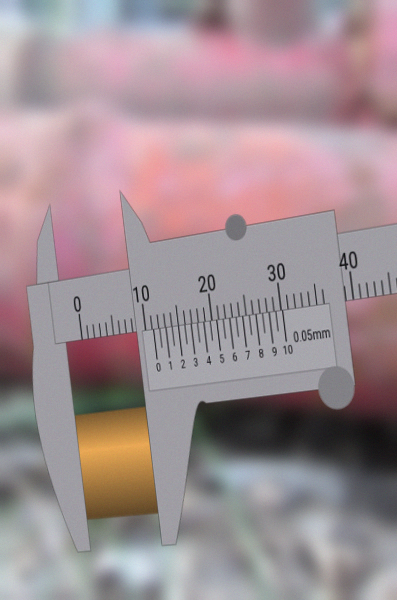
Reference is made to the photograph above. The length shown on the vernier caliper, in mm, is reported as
11.2 mm
